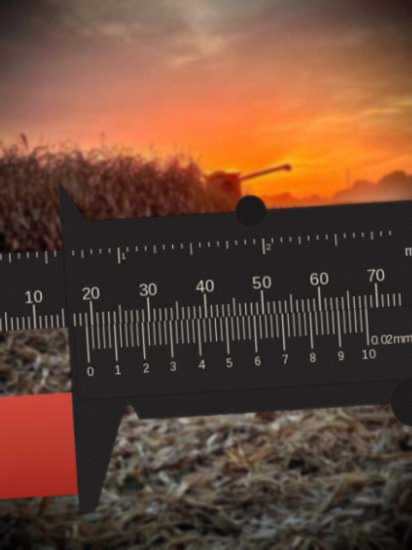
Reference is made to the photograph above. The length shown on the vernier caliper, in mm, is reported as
19.0 mm
